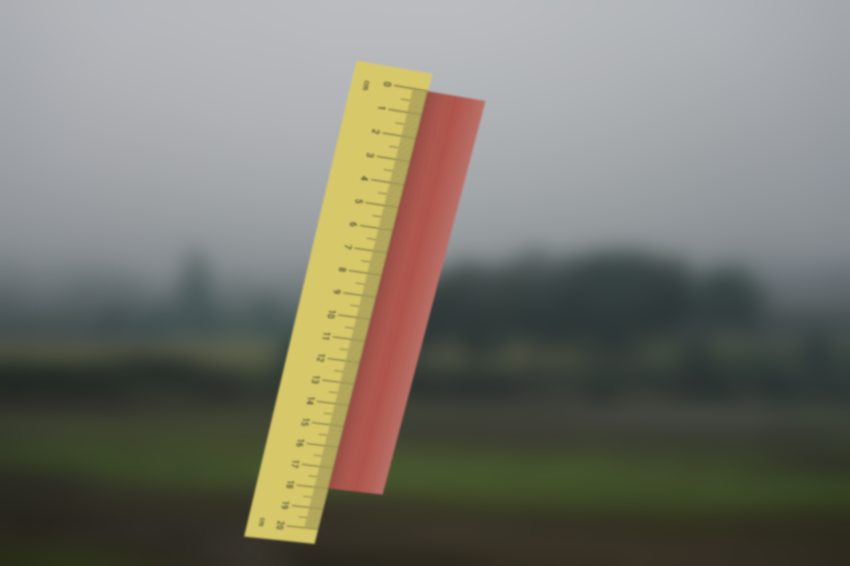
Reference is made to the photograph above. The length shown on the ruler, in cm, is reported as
18 cm
